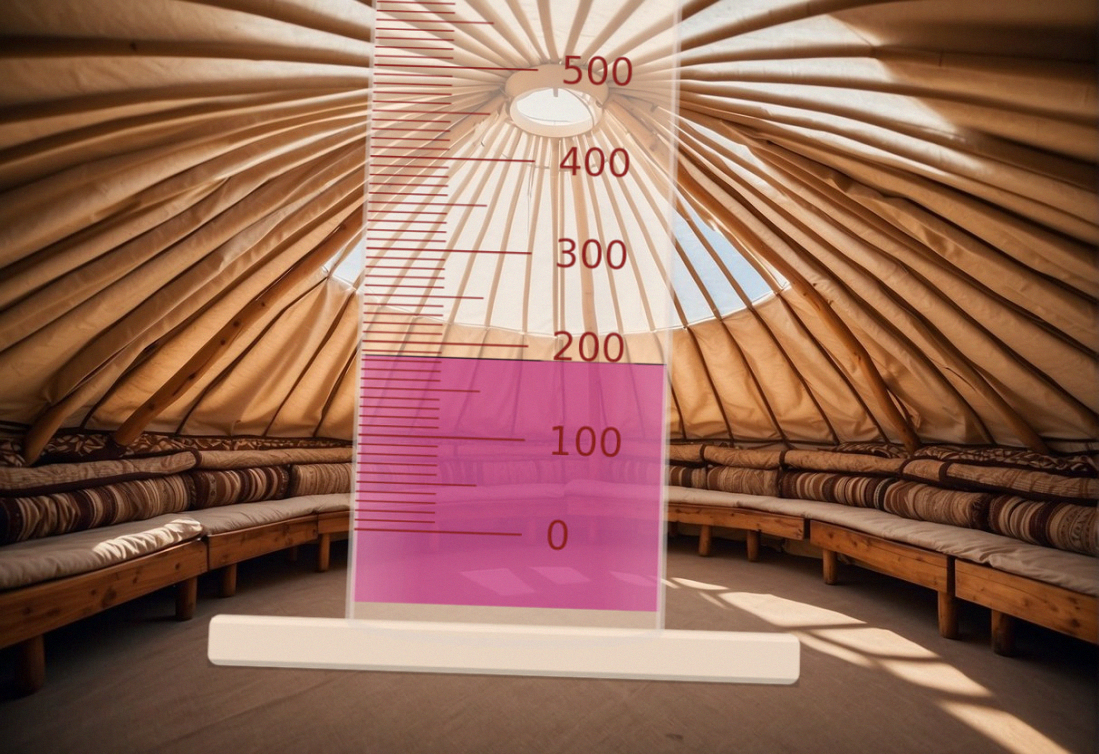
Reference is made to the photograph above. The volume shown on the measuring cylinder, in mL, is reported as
185 mL
